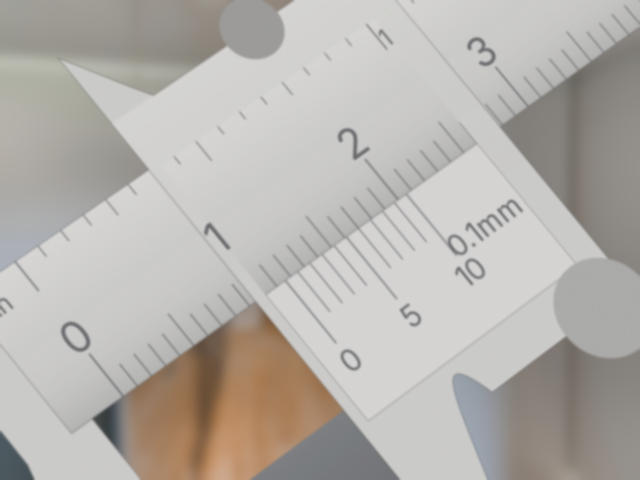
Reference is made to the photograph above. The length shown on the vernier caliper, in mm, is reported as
11.6 mm
